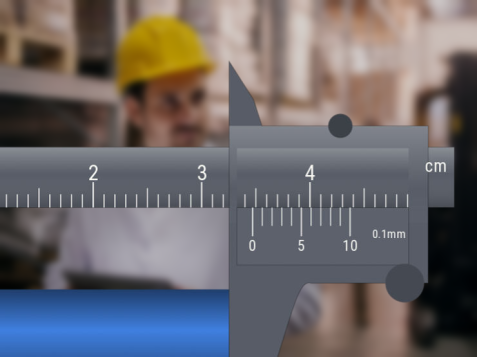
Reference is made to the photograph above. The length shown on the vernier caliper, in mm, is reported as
34.7 mm
